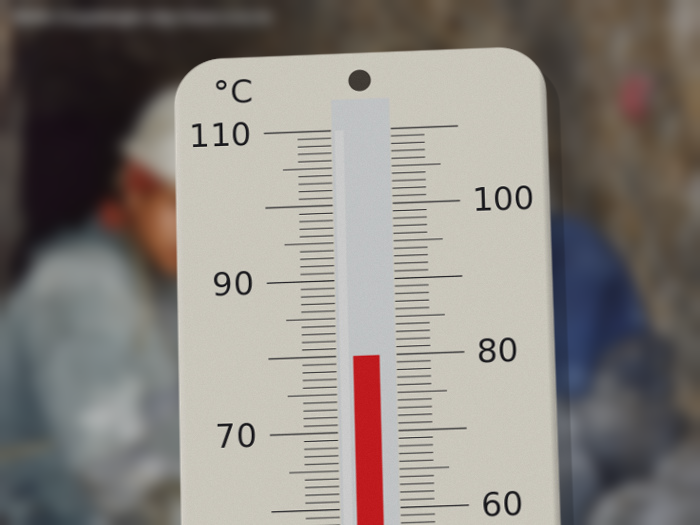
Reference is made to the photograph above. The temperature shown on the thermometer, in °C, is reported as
80 °C
